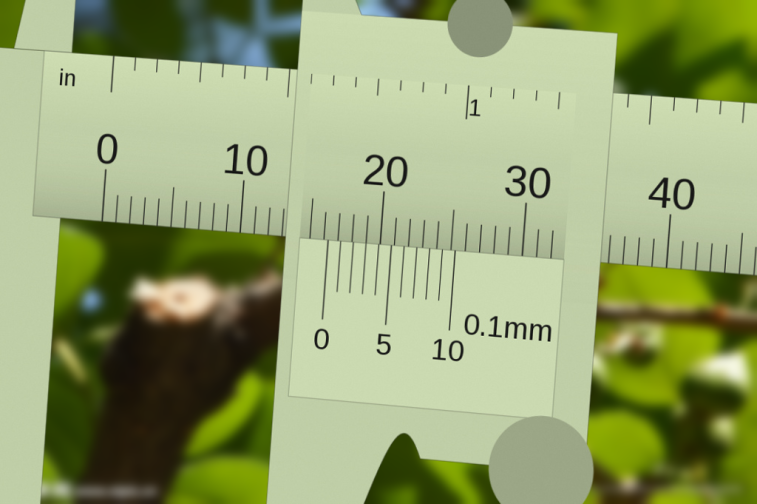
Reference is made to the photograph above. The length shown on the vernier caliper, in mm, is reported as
16.3 mm
